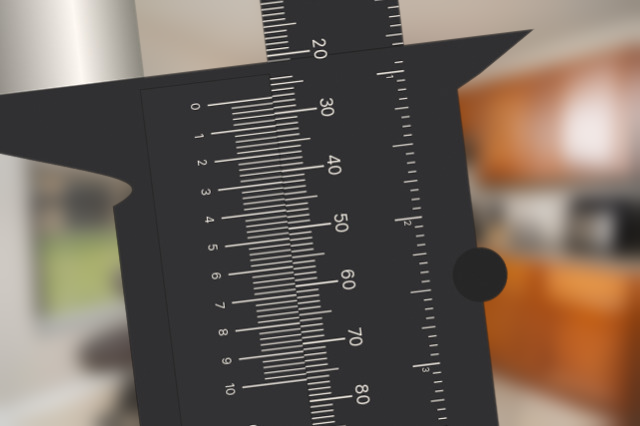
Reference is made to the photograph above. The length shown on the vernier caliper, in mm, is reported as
27.2 mm
